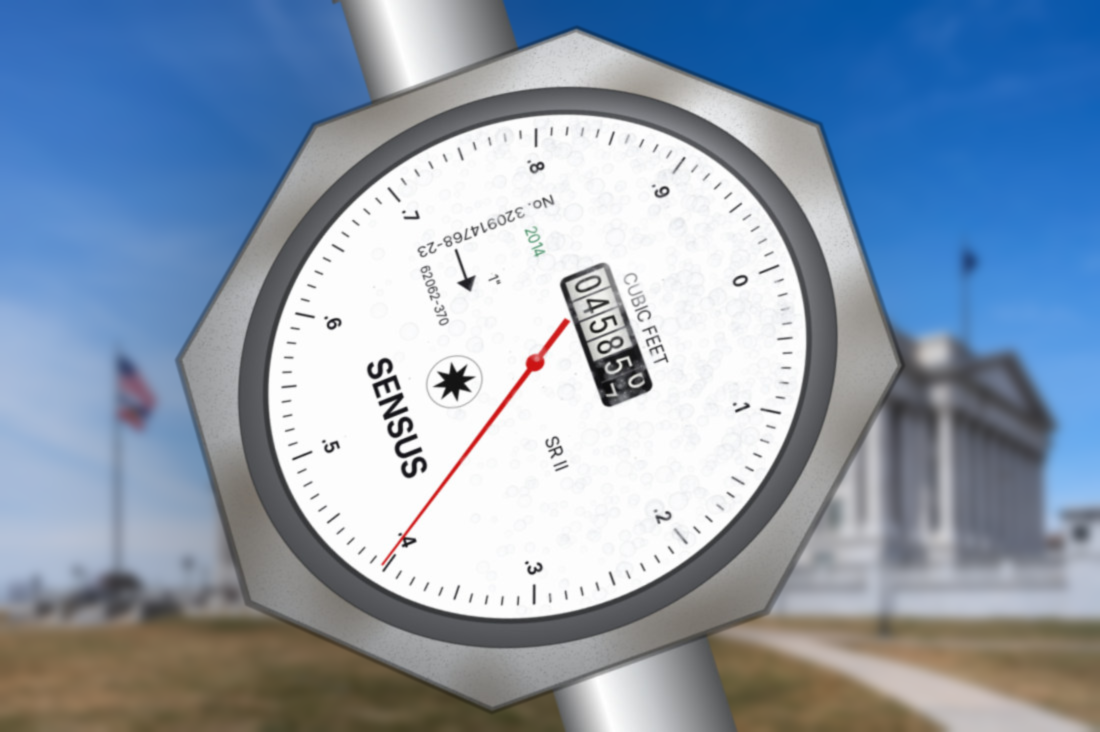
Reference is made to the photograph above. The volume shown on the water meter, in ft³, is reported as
45856.40 ft³
